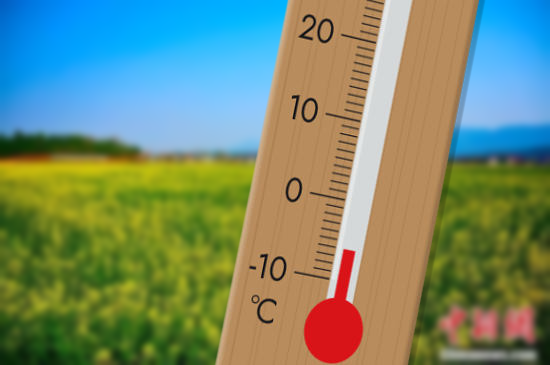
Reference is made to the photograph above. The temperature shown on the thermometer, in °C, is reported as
-6 °C
